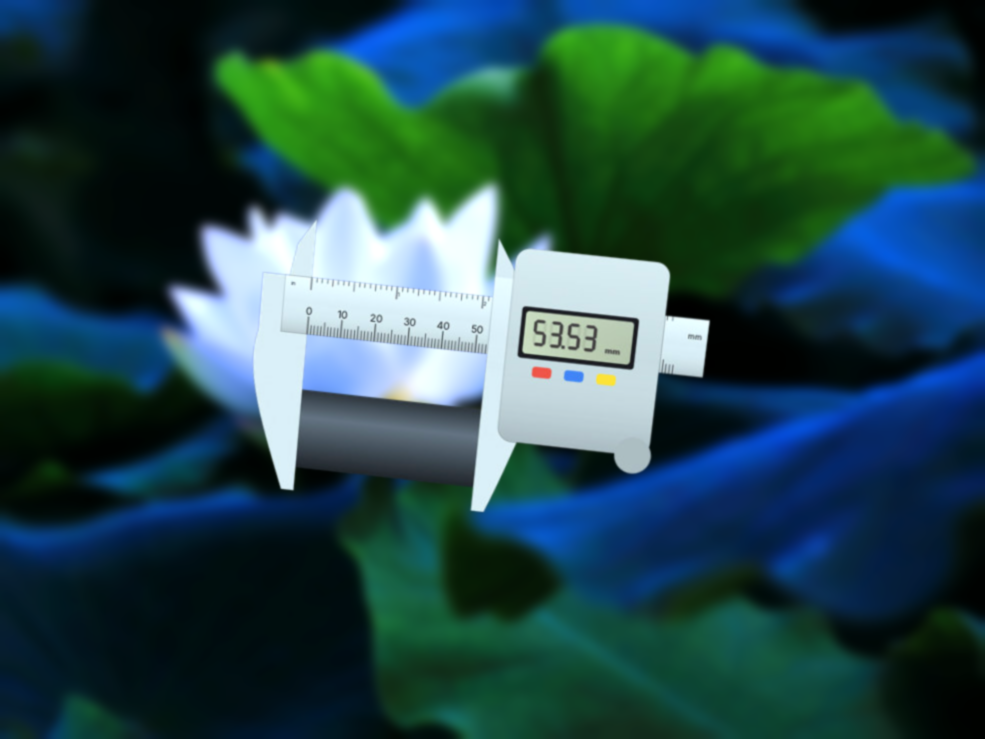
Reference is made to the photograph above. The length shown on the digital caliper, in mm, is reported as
53.53 mm
